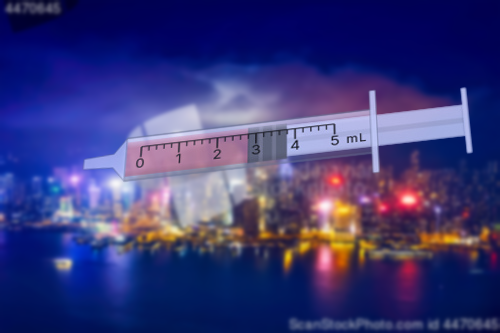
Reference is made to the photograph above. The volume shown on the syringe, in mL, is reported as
2.8 mL
